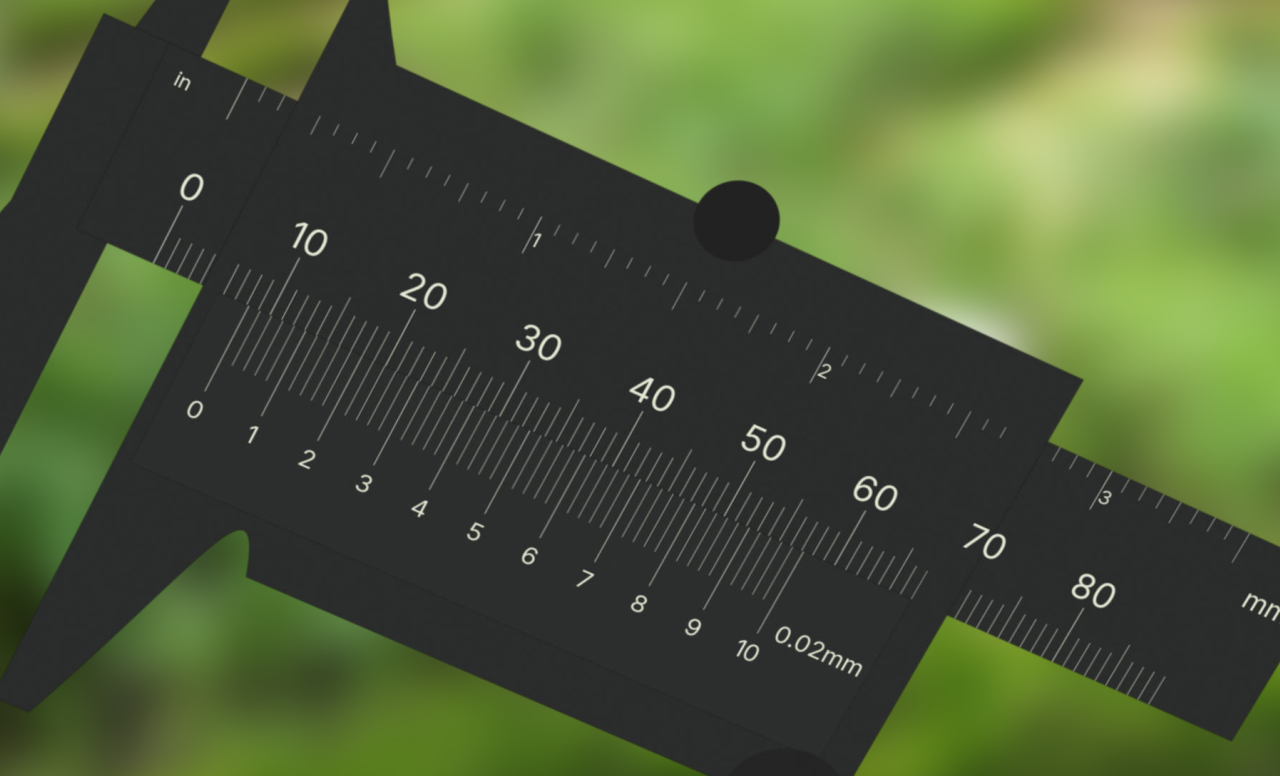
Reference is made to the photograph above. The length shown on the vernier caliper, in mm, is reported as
8.2 mm
